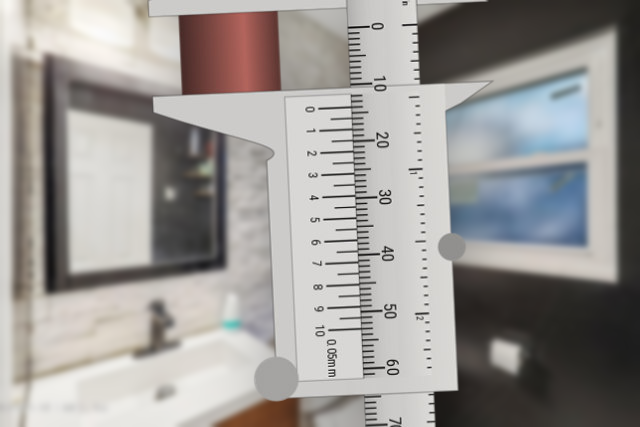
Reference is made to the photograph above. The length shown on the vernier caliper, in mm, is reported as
14.0 mm
